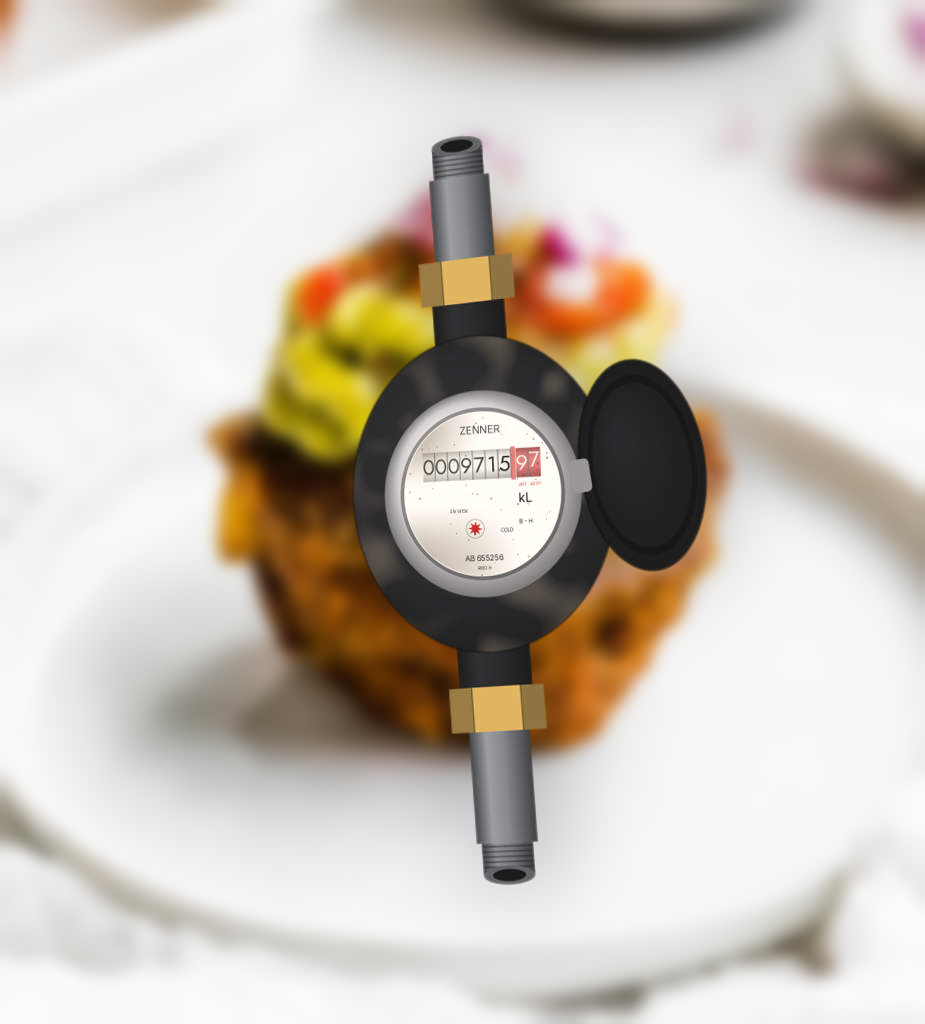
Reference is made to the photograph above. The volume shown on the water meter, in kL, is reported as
9715.97 kL
